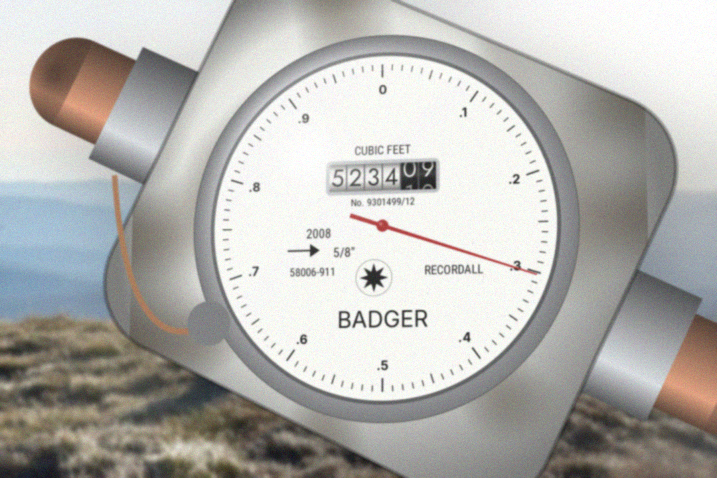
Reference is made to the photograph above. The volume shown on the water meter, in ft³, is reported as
523409.30 ft³
